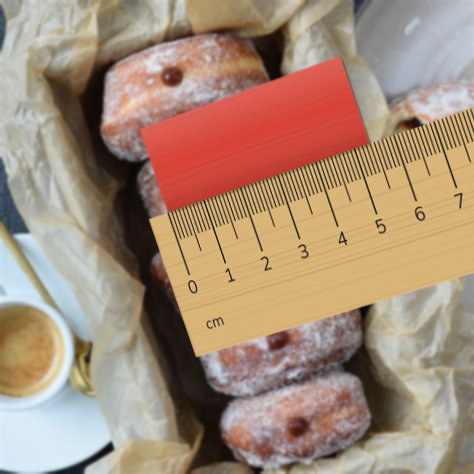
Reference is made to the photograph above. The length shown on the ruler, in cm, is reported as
5.4 cm
